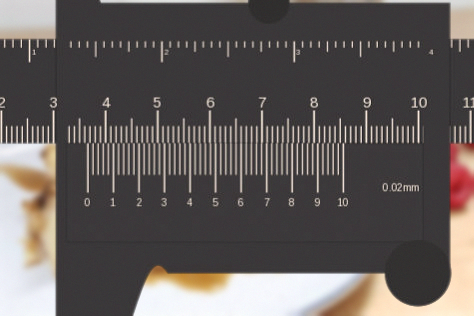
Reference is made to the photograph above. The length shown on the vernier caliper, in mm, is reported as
36.6 mm
